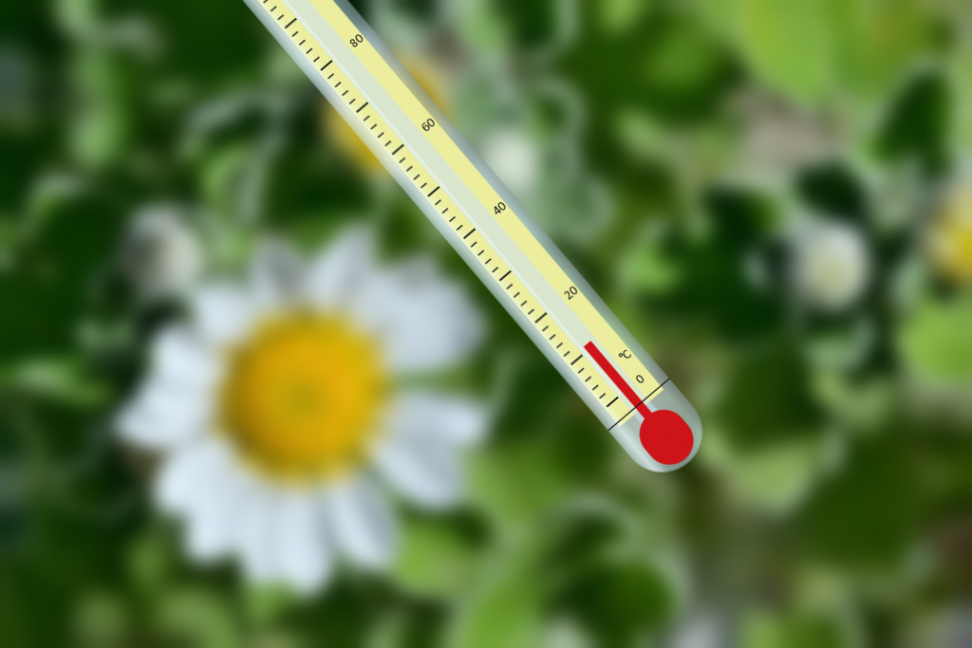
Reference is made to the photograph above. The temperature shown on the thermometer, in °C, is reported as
11 °C
